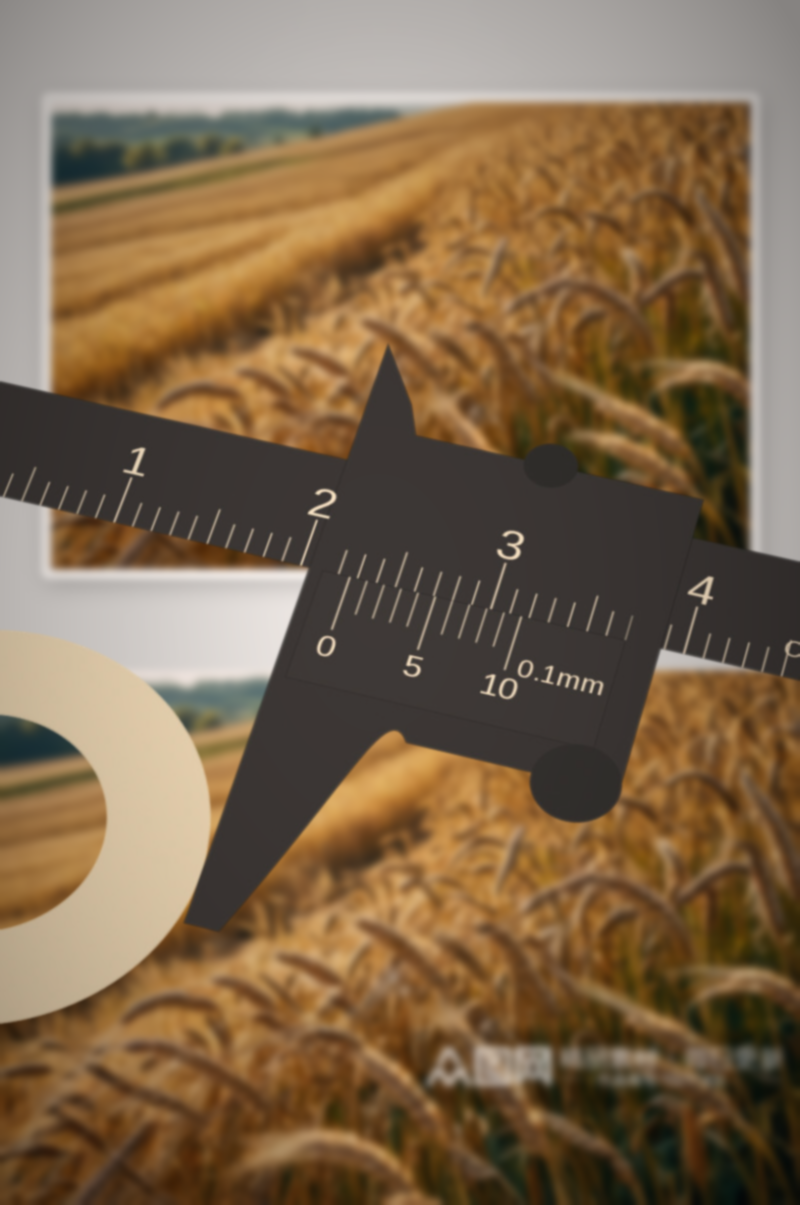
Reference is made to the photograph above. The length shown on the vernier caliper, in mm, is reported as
22.6 mm
